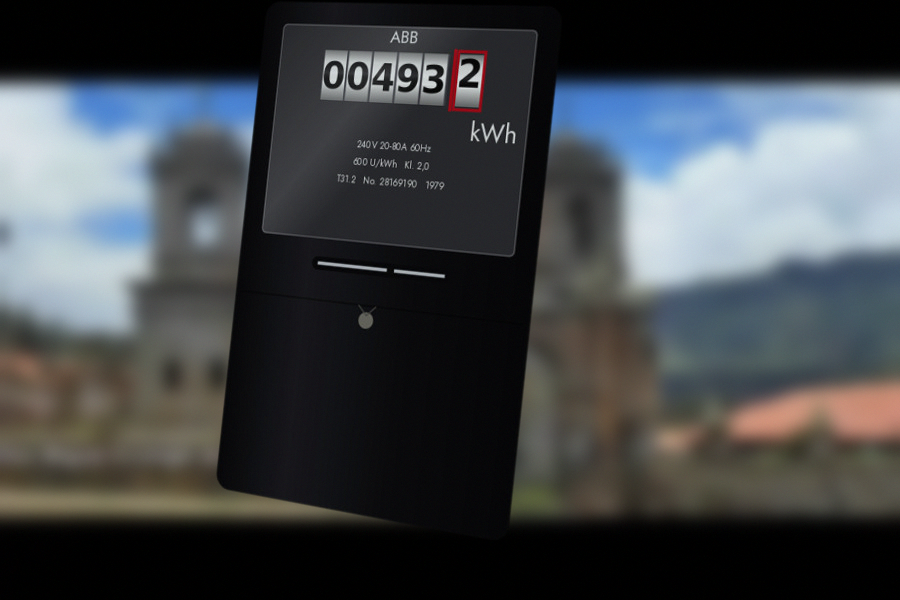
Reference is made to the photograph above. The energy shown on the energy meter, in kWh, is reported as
493.2 kWh
